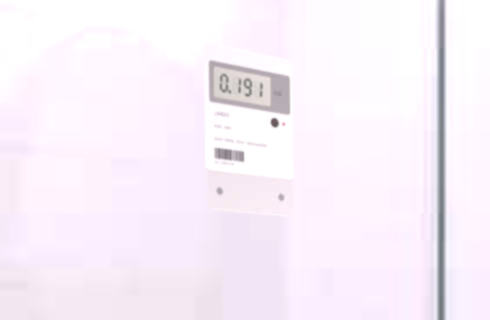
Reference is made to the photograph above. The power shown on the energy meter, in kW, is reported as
0.191 kW
